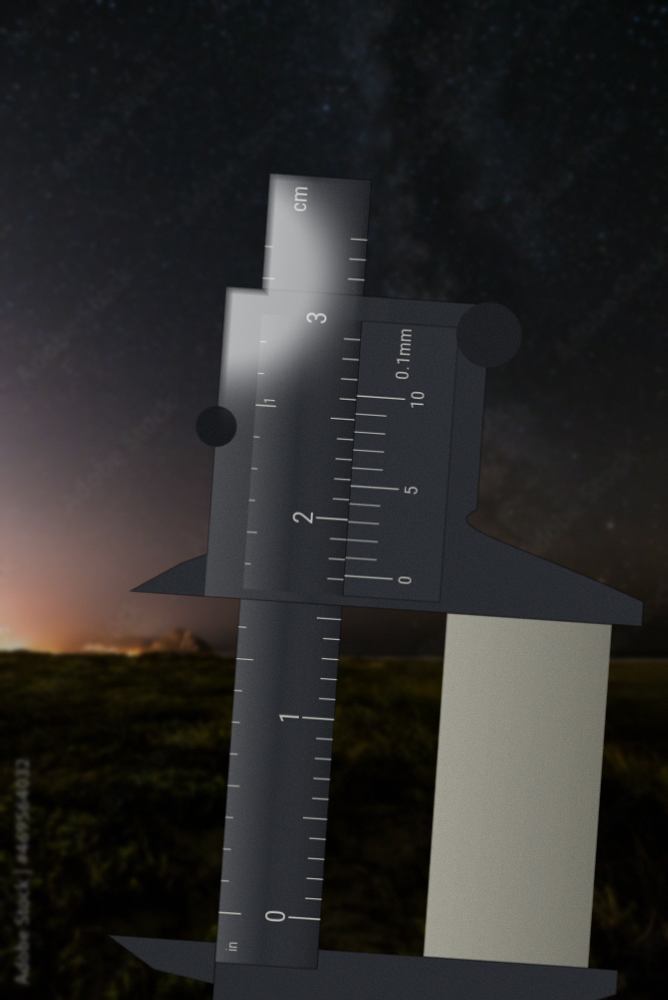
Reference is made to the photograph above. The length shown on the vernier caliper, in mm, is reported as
17.2 mm
